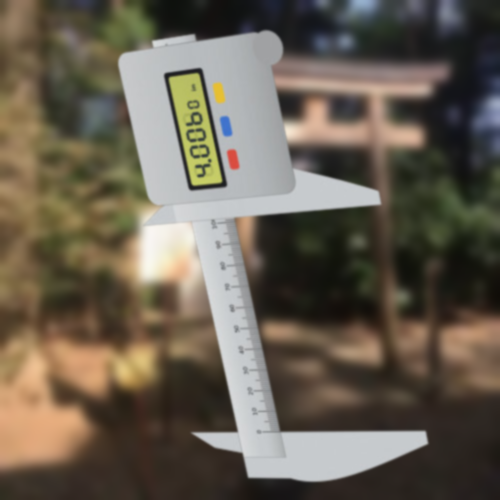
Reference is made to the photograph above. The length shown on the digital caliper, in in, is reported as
4.0060 in
